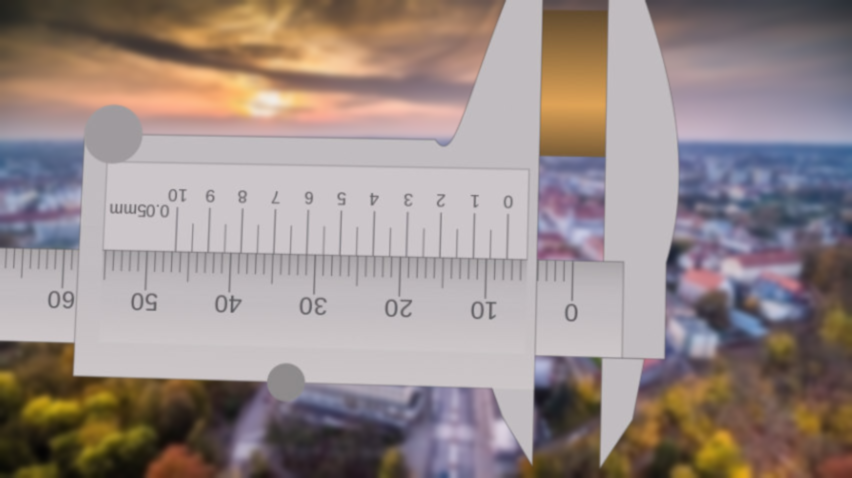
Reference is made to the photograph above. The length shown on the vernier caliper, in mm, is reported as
7.6 mm
